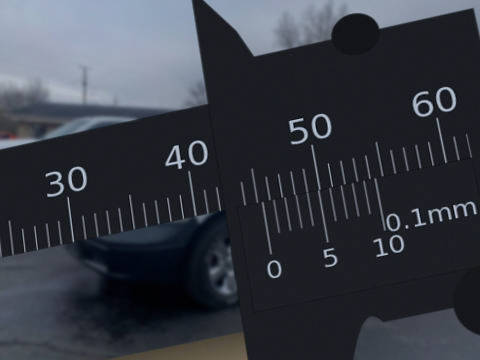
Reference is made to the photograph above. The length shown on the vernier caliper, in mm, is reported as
45.4 mm
